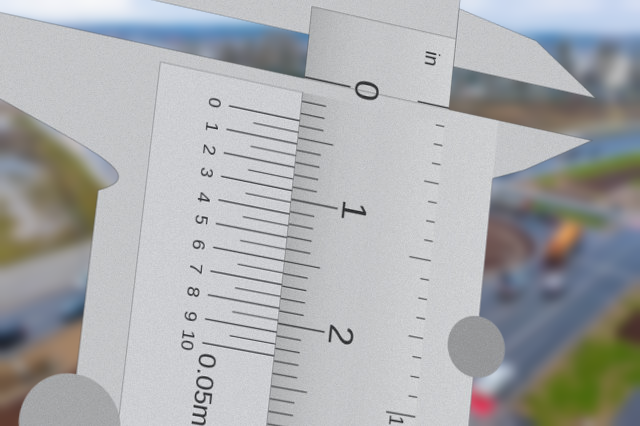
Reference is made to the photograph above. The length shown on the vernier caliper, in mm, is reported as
3.6 mm
